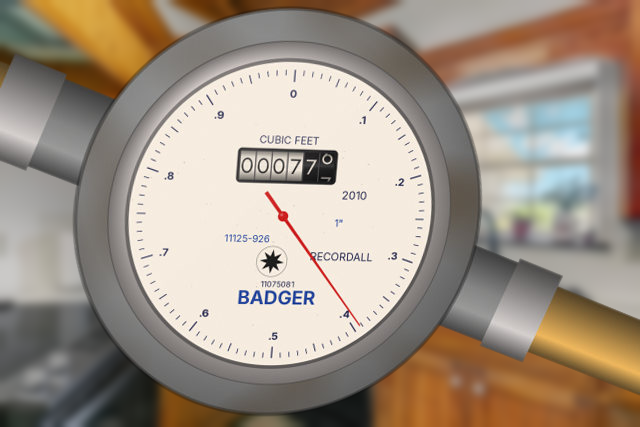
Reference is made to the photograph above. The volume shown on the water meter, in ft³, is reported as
776.39 ft³
